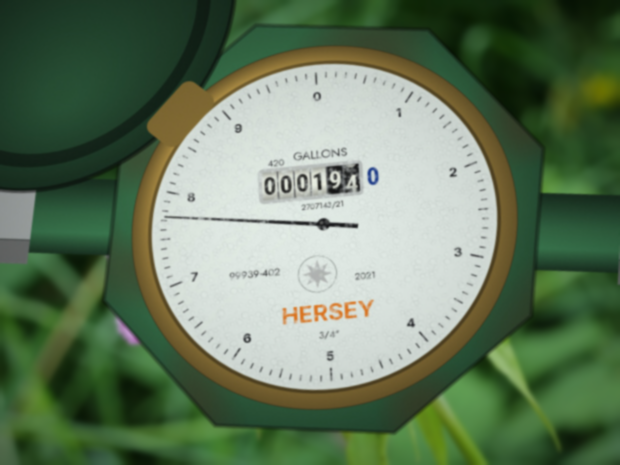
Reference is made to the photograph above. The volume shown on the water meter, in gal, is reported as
1937.7 gal
